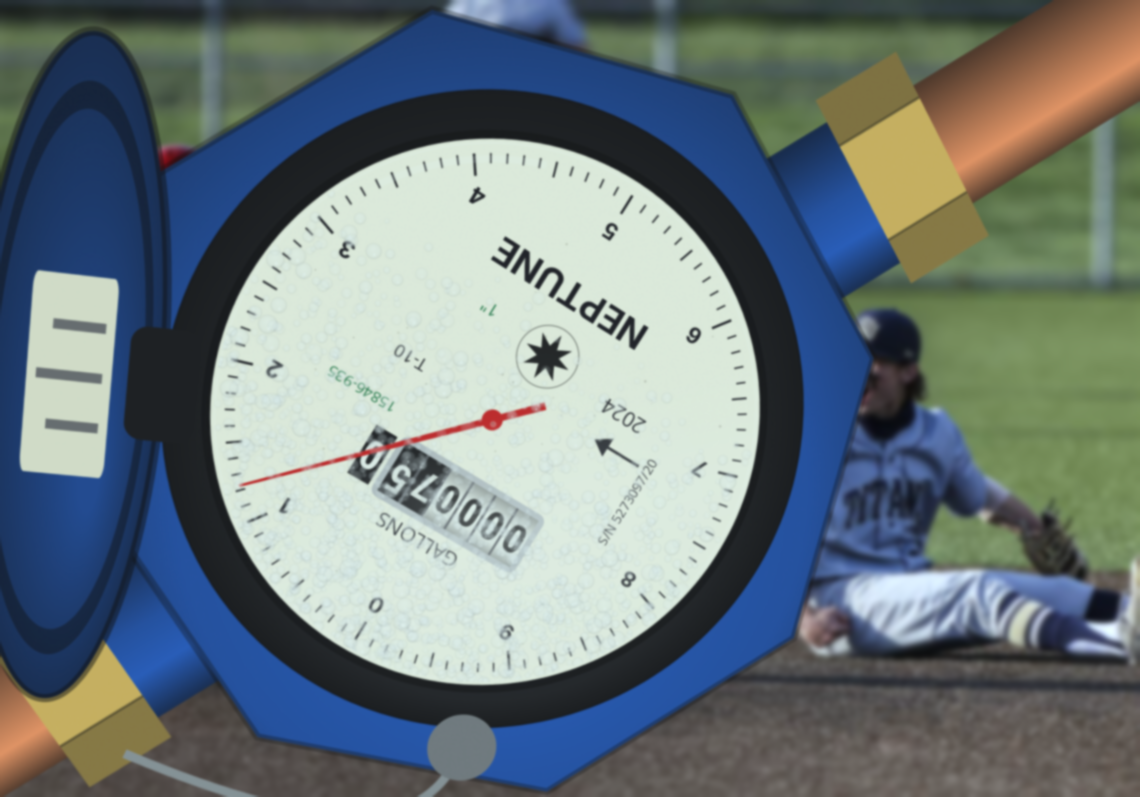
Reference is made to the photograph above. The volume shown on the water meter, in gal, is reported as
751.2 gal
